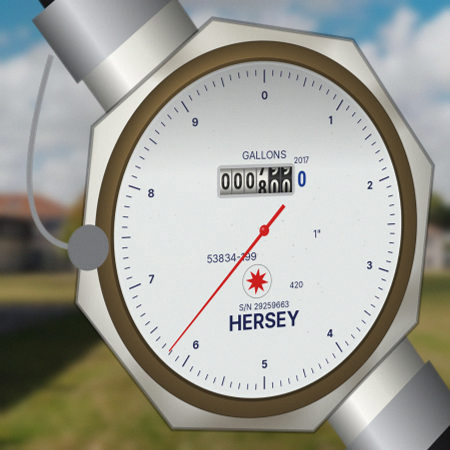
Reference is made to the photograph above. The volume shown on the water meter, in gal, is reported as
7996.2 gal
